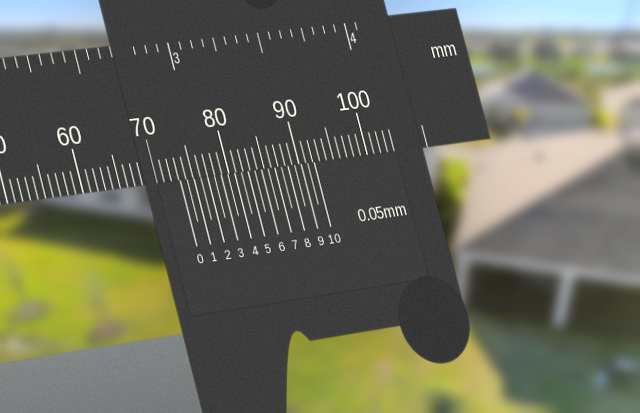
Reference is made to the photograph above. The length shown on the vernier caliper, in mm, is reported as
73.2 mm
